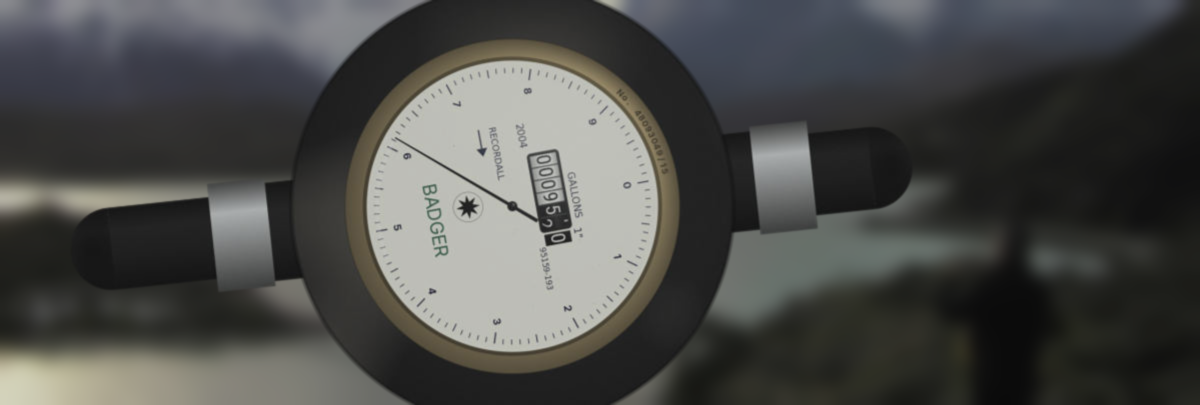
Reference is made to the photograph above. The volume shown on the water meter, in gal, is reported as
9516.1 gal
